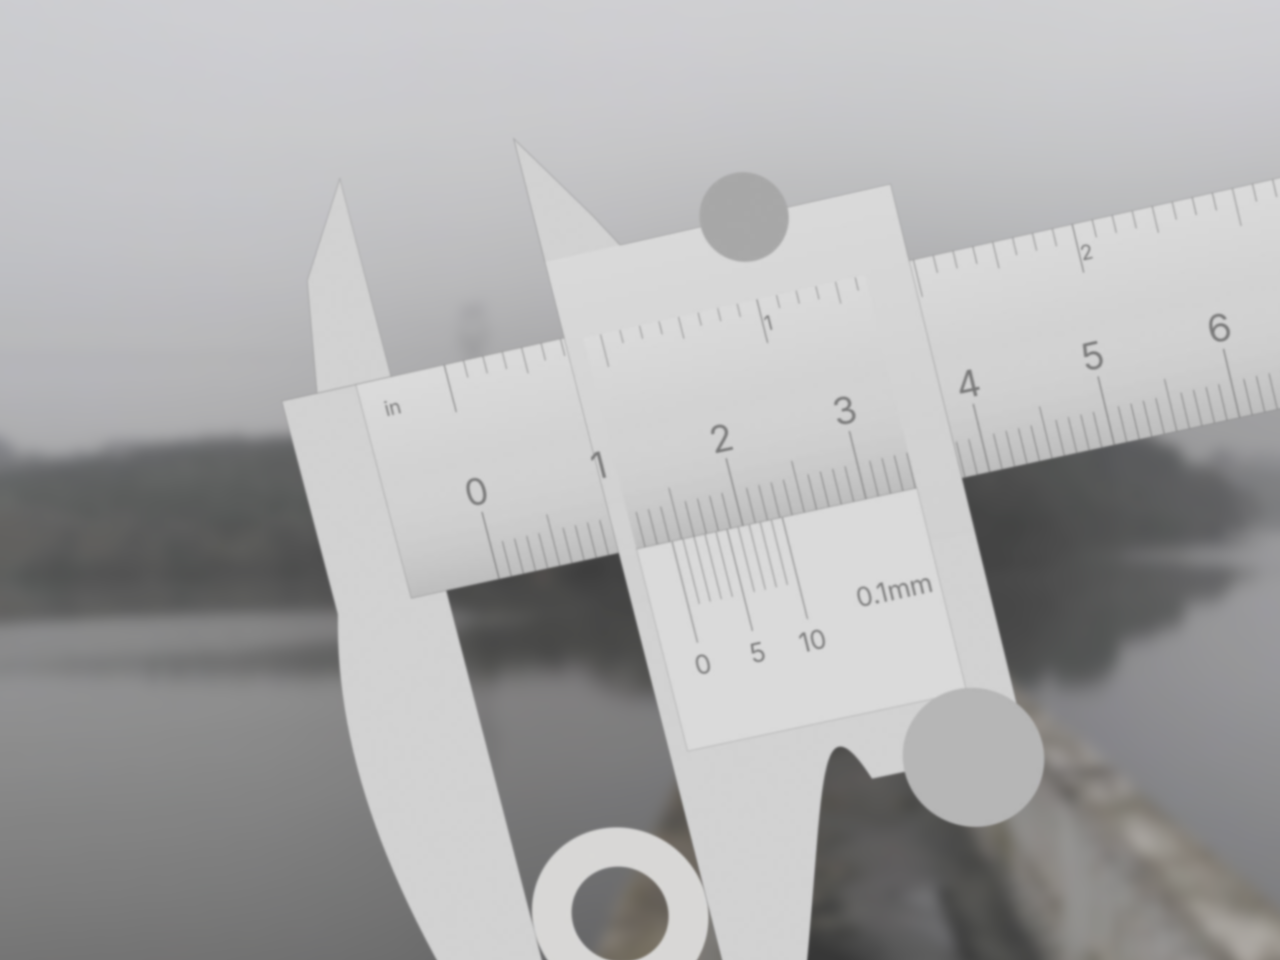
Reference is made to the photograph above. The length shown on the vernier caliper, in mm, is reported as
14.2 mm
